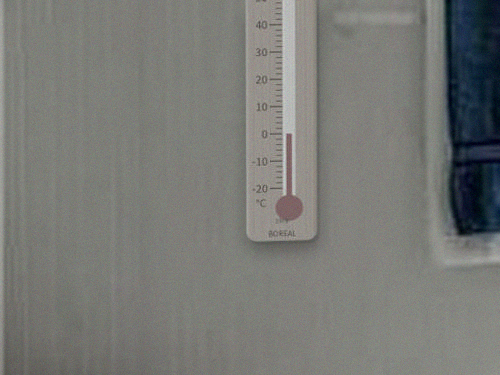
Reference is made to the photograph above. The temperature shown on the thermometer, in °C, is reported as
0 °C
